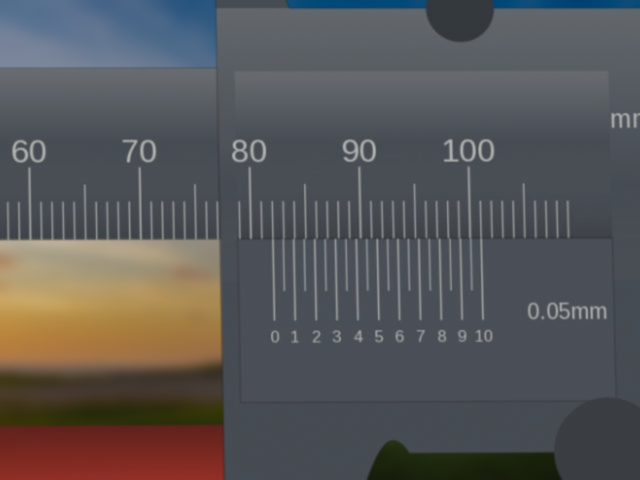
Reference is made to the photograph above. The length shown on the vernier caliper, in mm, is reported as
82.0 mm
